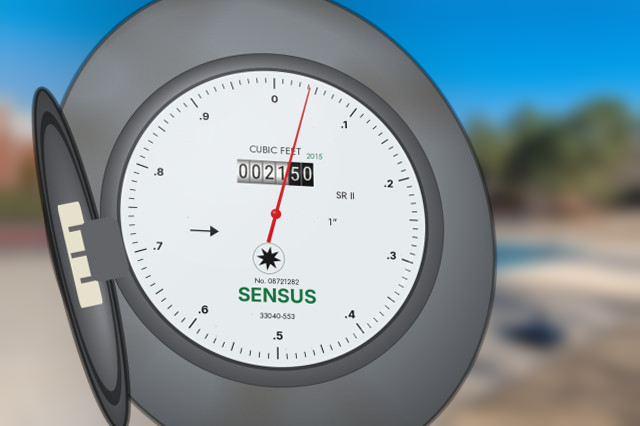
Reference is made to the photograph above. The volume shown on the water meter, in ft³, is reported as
2150.04 ft³
